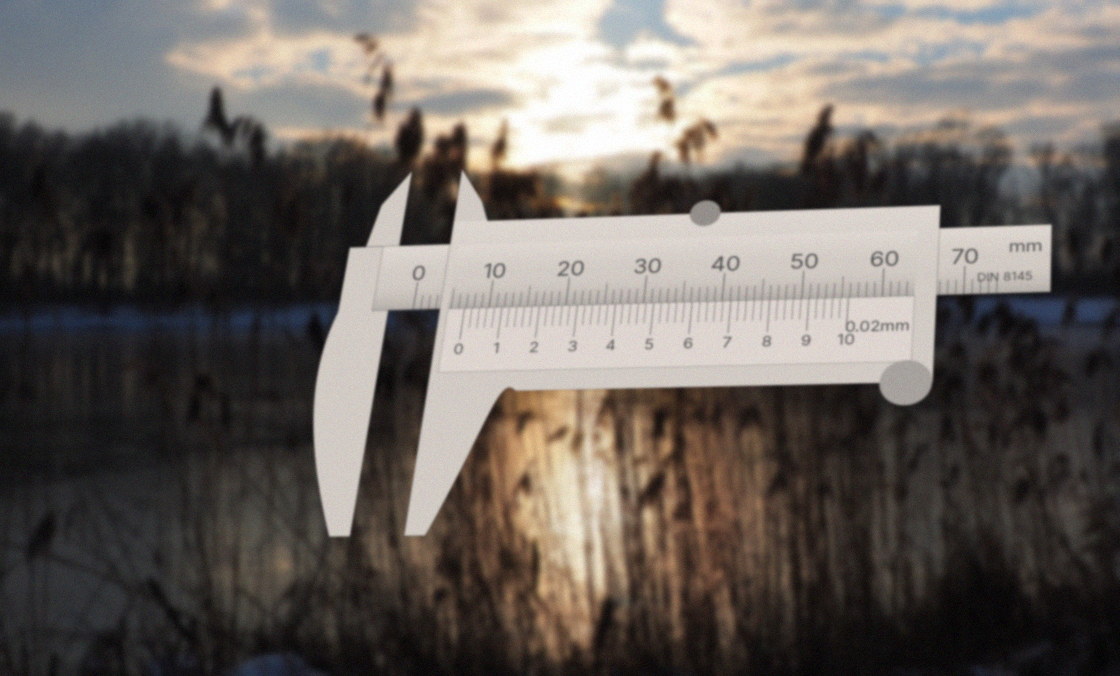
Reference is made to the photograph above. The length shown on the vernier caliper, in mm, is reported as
6.8 mm
